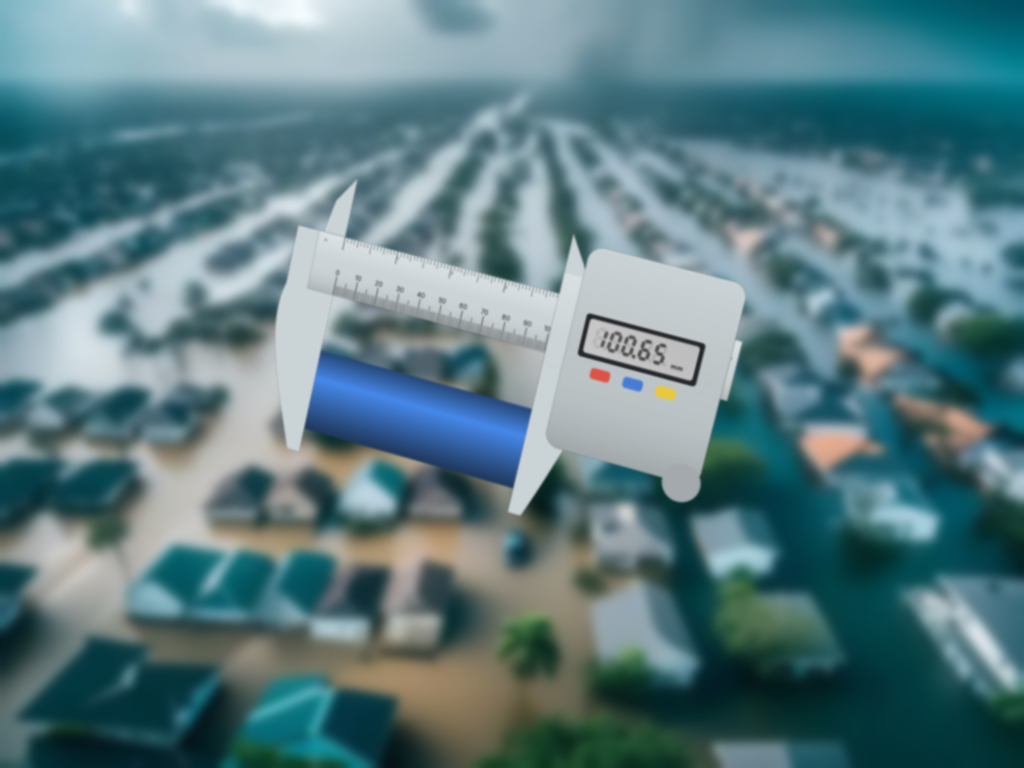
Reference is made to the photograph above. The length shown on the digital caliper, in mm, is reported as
100.65 mm
